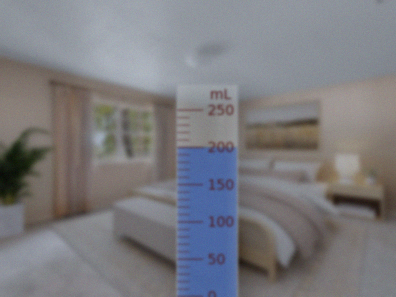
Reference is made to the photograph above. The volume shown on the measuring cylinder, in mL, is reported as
200 mL
